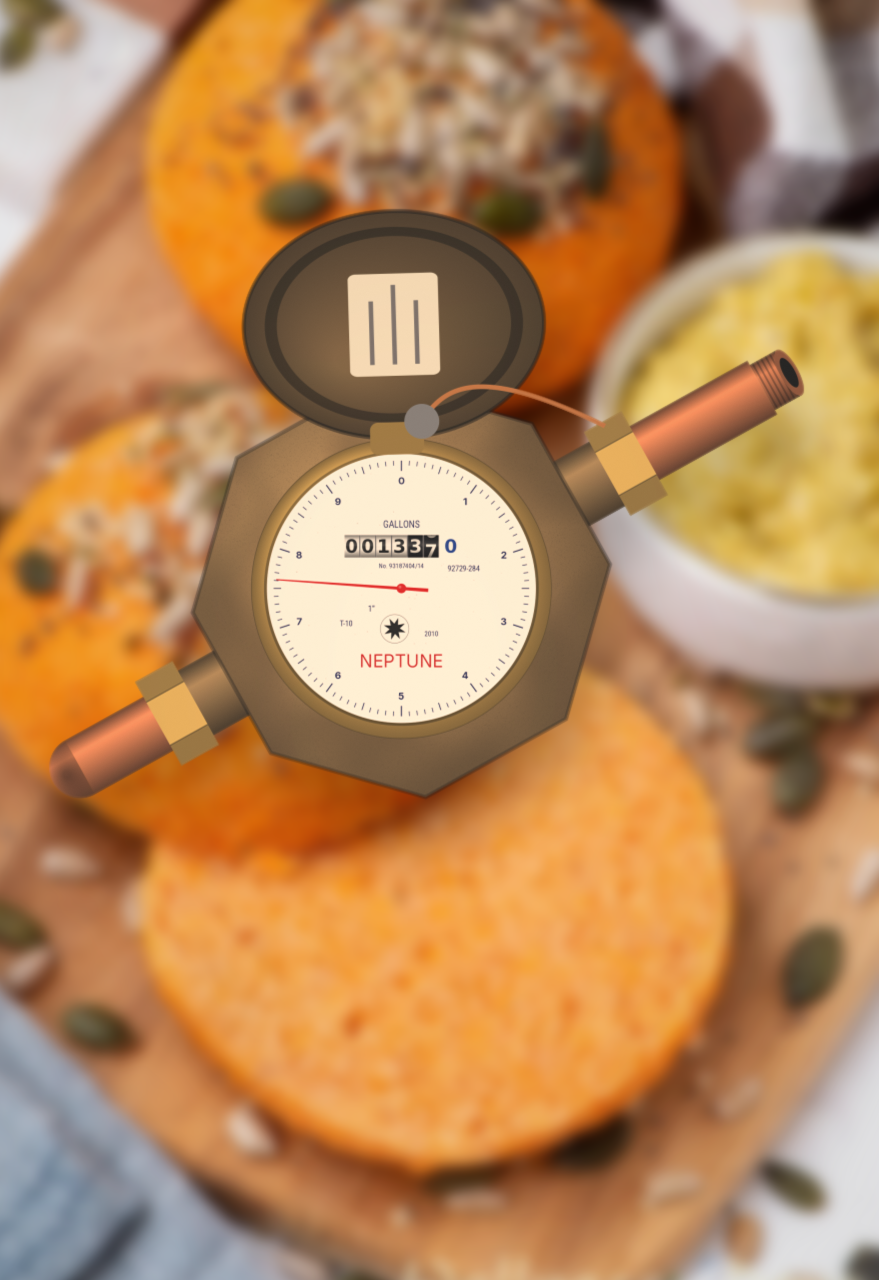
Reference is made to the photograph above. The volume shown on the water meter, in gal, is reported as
13367.6 gal
